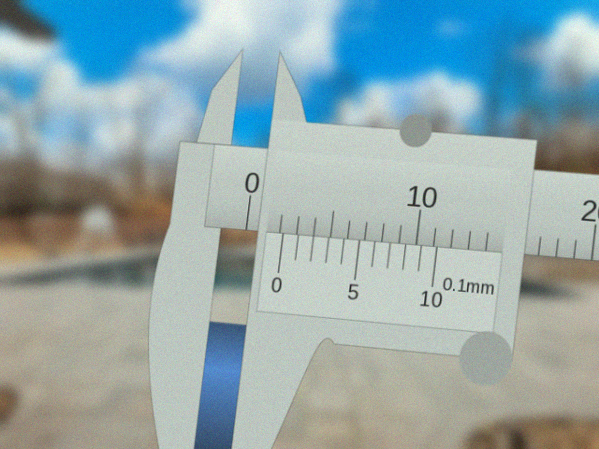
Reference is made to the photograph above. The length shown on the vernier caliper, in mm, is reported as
2.2 mm
